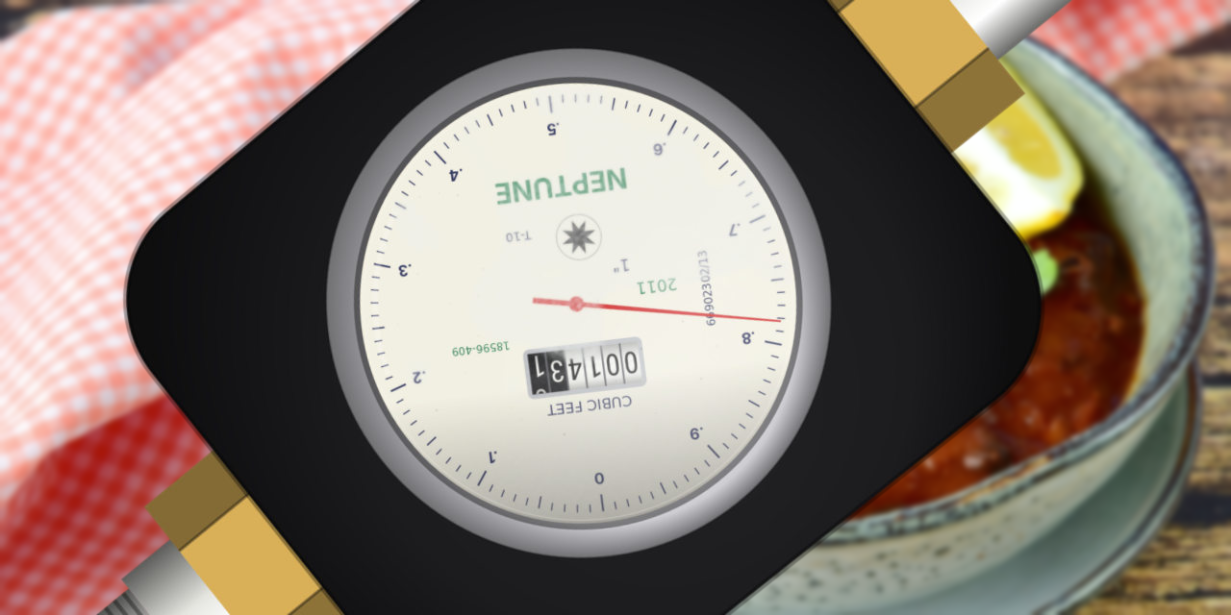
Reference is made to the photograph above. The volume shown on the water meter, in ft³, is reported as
1430.78 ft³
